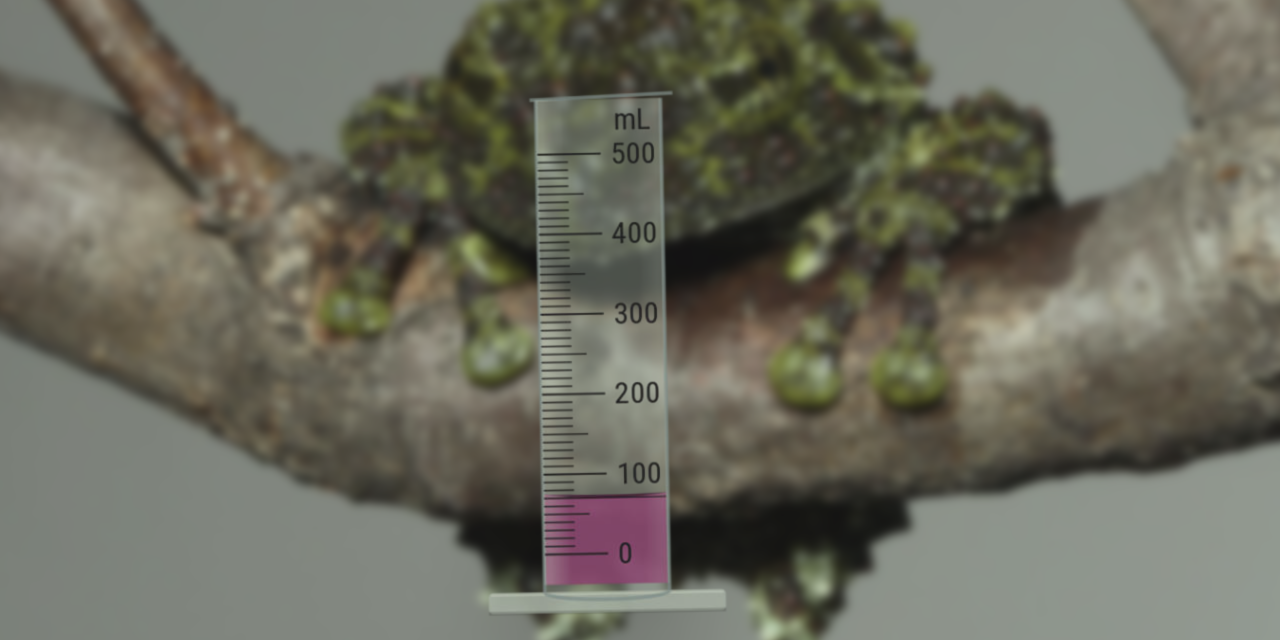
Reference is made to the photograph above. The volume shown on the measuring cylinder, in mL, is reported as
70 mL
